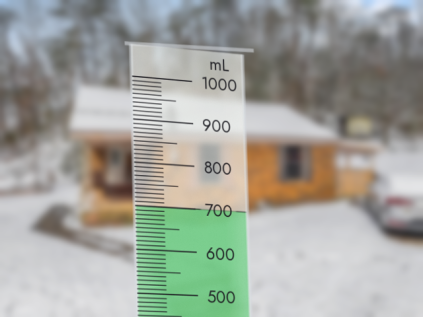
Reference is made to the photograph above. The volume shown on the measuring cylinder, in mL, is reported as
700 mL
